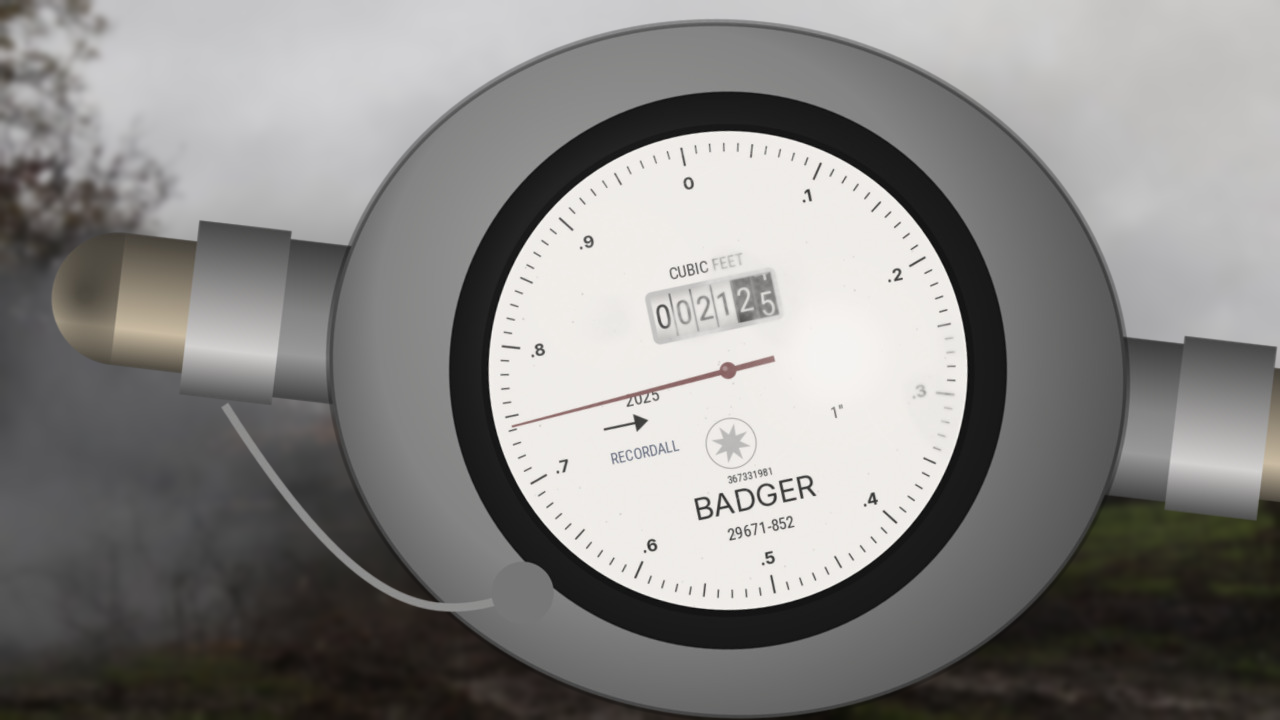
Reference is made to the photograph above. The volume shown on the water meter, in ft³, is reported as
2124.74 ft³
